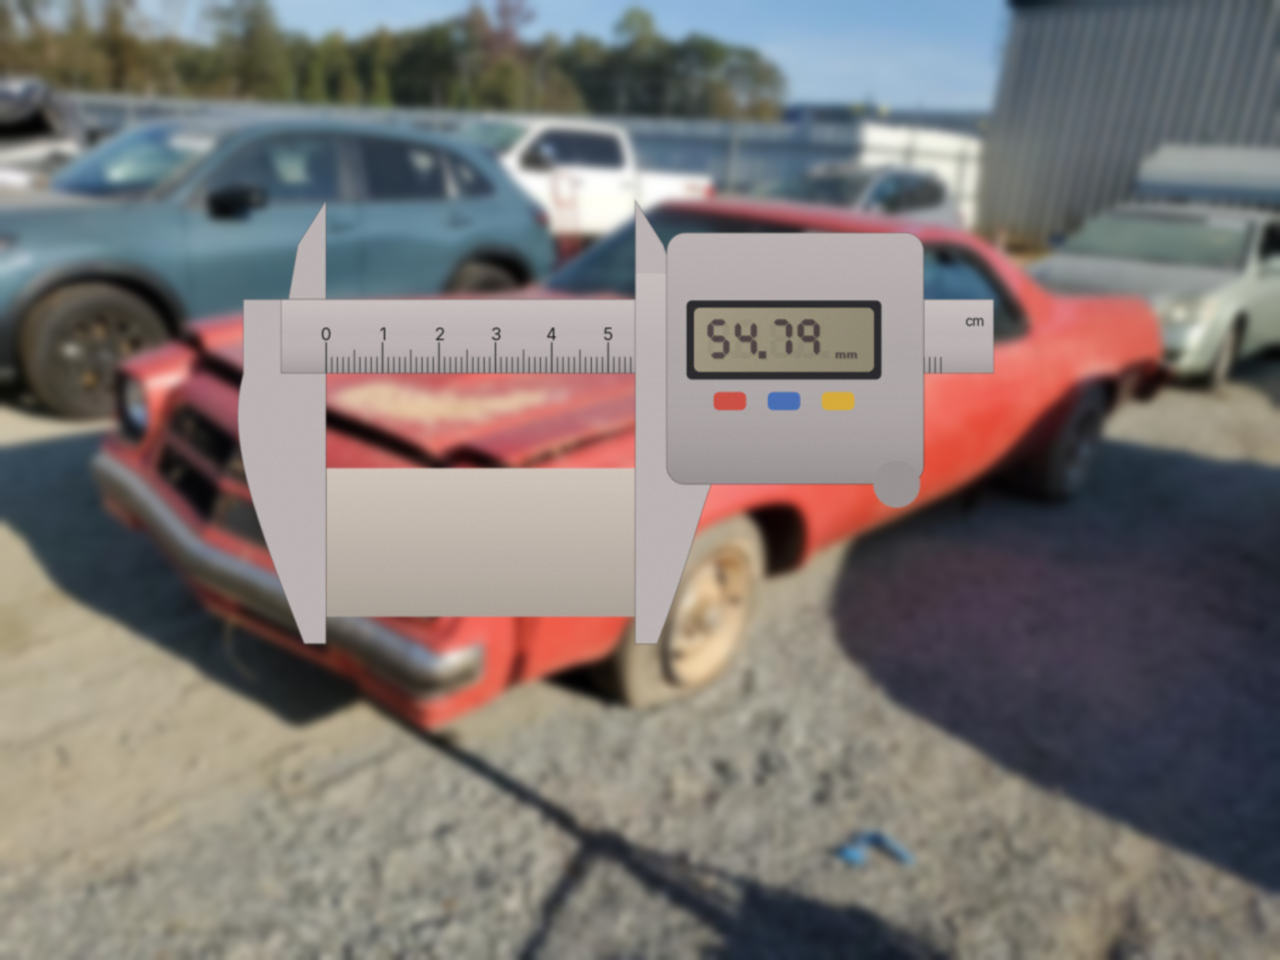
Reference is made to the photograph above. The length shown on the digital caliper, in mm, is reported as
54.79 mm
